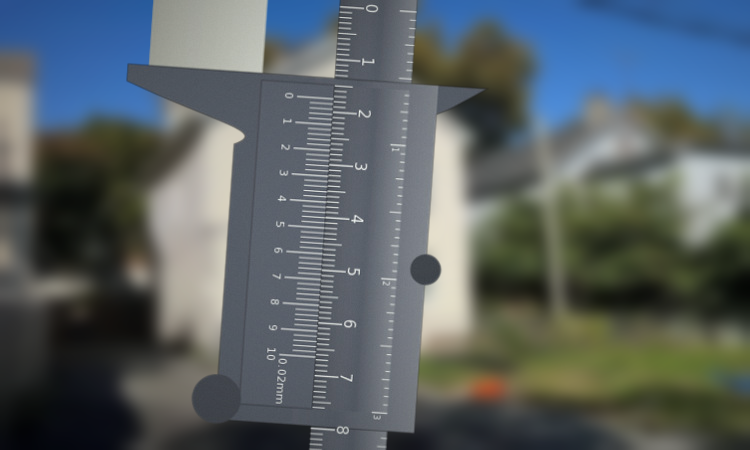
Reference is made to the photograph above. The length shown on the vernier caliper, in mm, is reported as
17.5 mm
